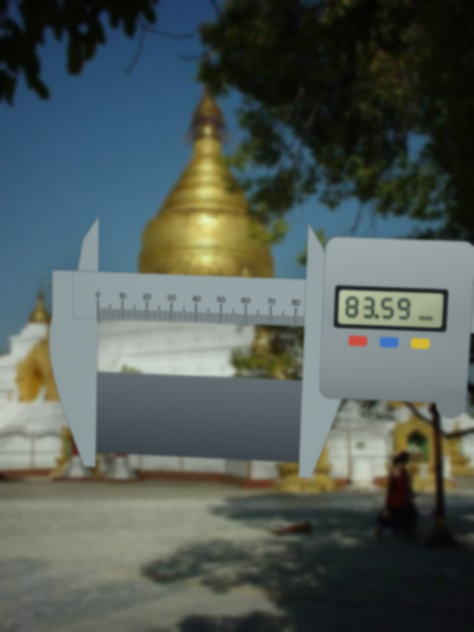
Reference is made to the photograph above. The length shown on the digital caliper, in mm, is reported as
83.59 mm
